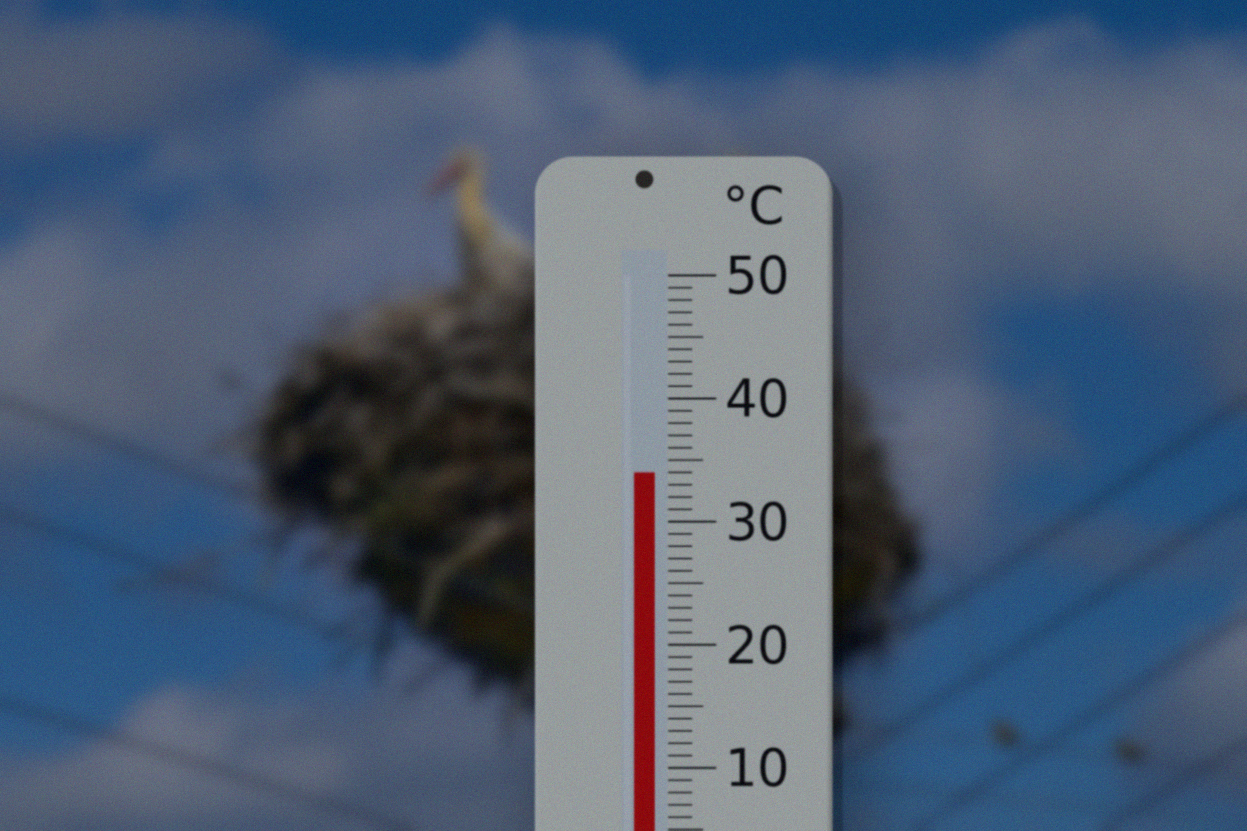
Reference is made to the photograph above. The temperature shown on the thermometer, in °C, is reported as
34 °C
